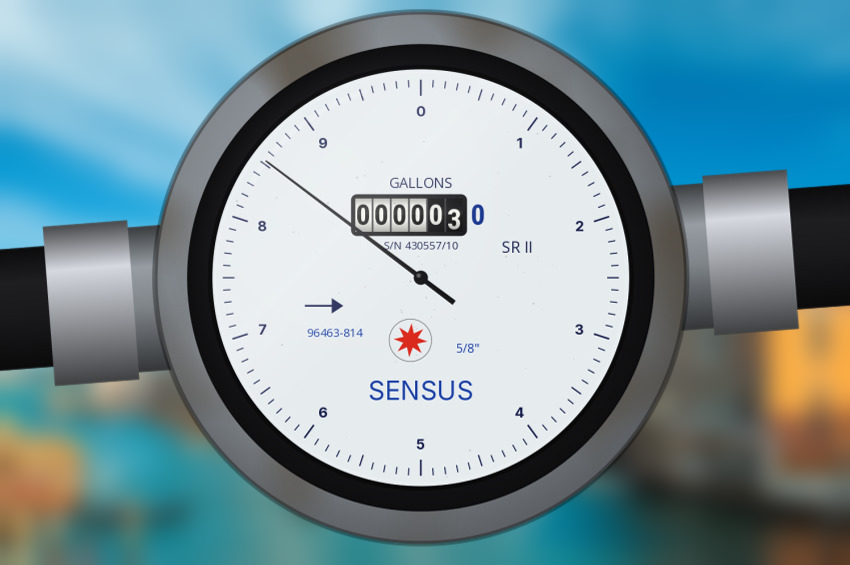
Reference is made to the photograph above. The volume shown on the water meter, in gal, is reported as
28.5 gal
